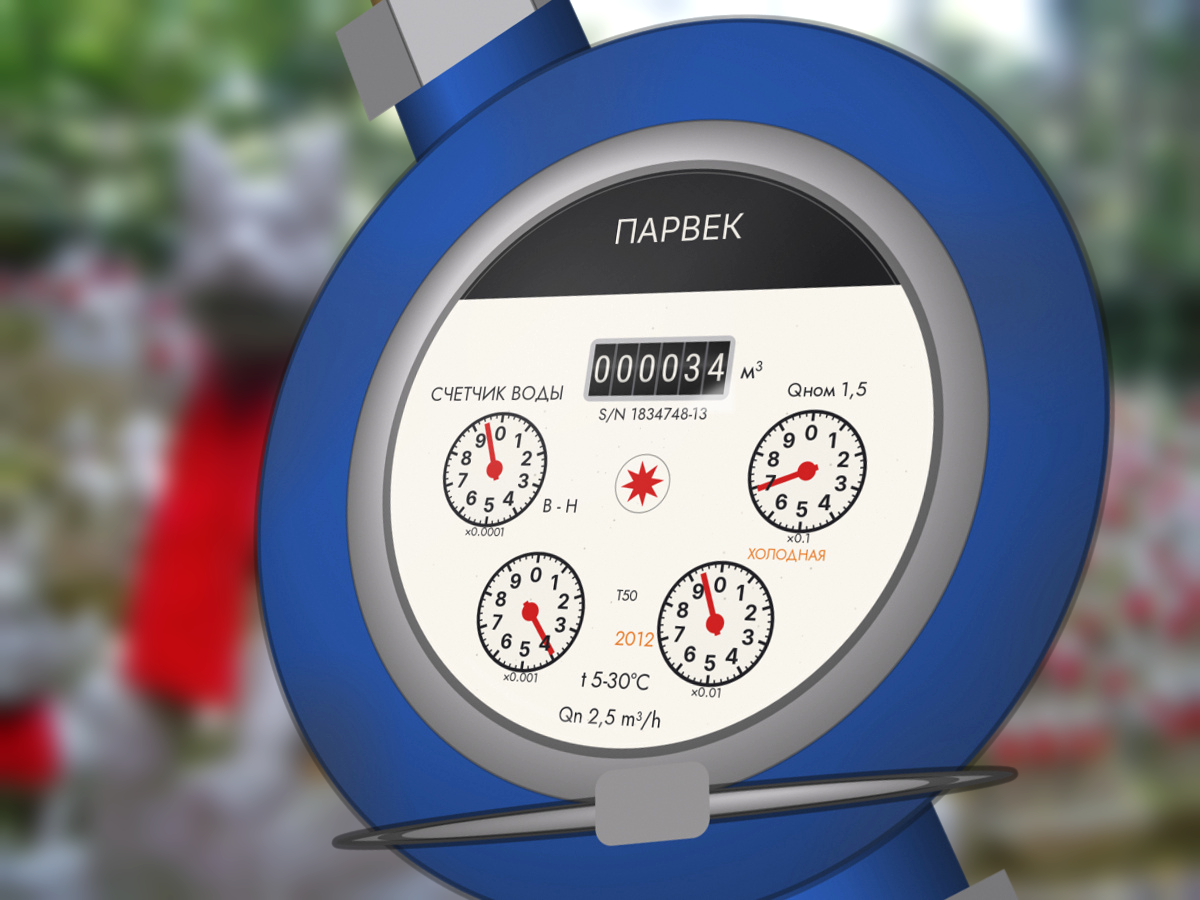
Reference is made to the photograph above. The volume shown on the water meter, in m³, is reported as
34.6939 m³
